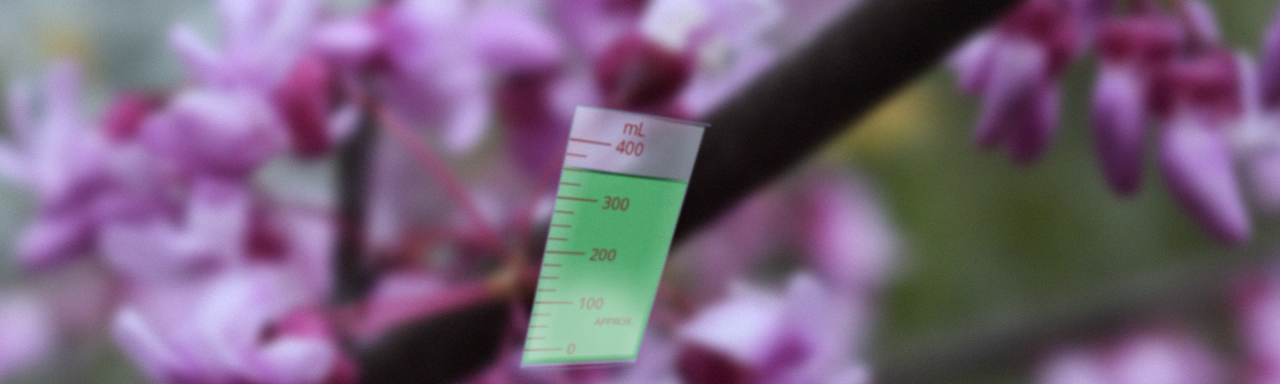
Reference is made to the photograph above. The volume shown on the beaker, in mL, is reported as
350 mL
